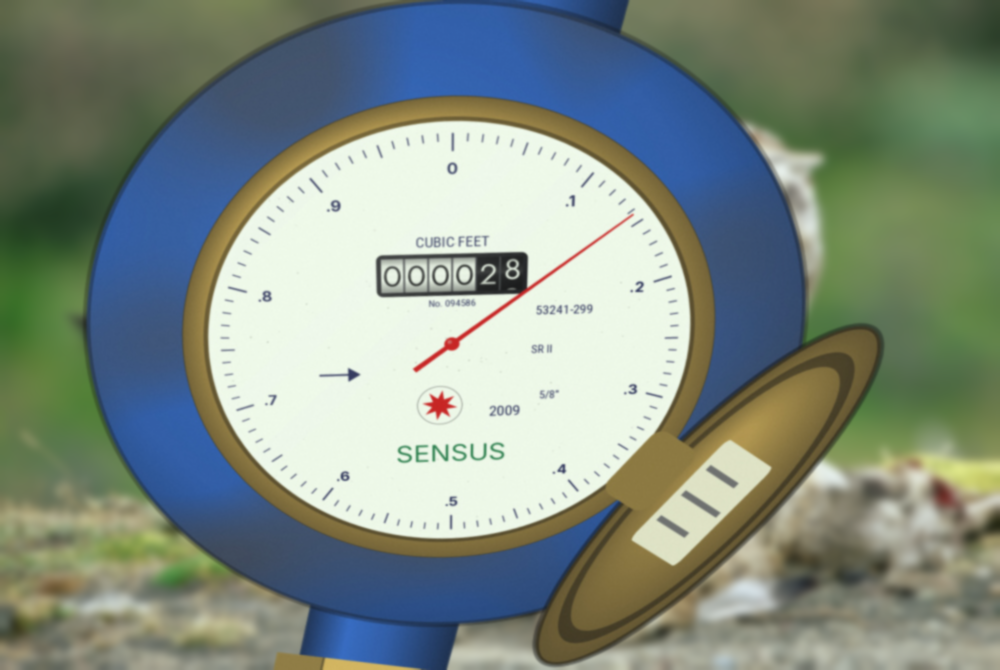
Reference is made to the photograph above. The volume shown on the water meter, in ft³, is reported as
28.14 ft³
